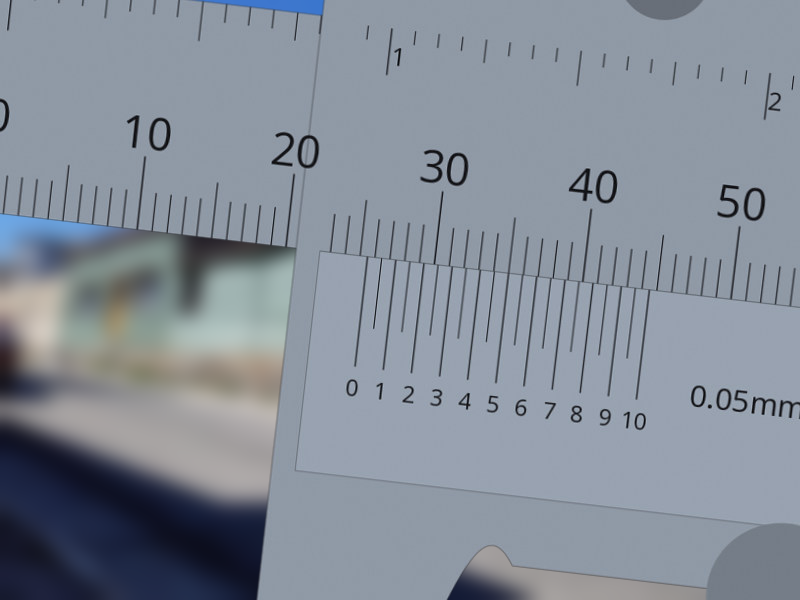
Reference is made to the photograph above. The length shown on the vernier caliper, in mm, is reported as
25.5 mm
